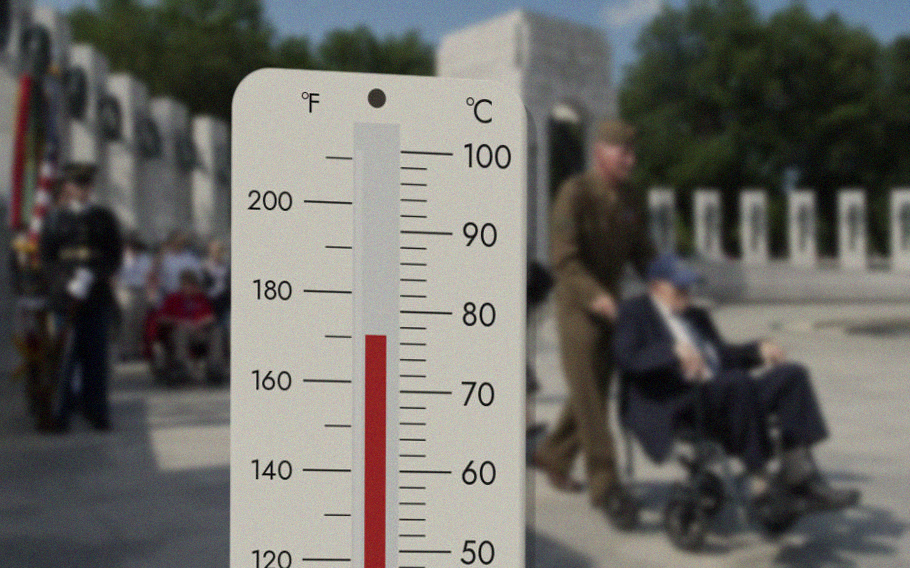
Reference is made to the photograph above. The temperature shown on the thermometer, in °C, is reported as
77 °C
